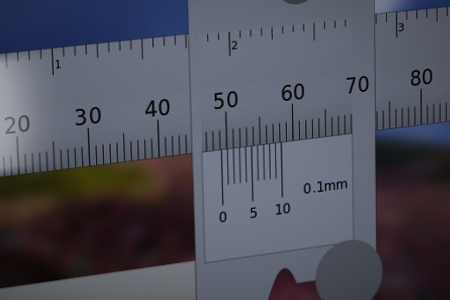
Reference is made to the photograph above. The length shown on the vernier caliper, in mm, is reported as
49.2 mm
